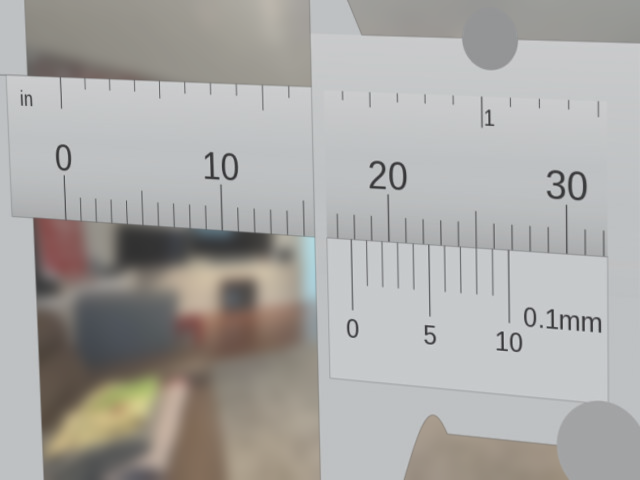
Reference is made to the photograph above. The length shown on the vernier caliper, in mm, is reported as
17.8 mm
